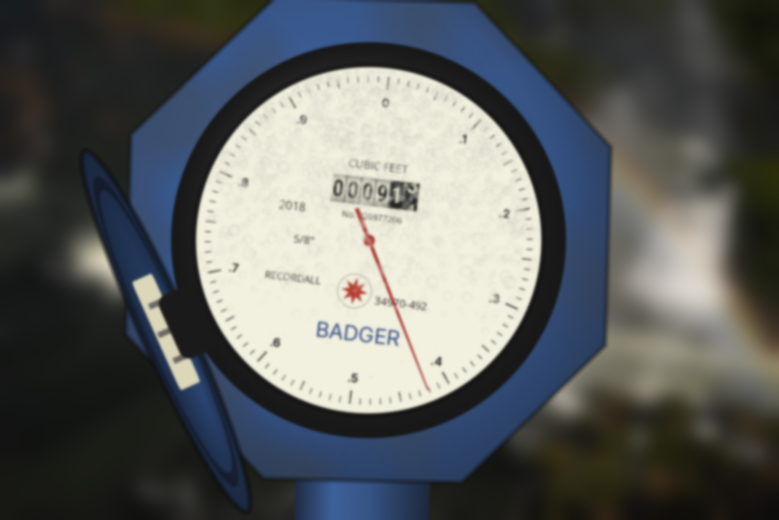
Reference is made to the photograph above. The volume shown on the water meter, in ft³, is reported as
913.42 ft³
